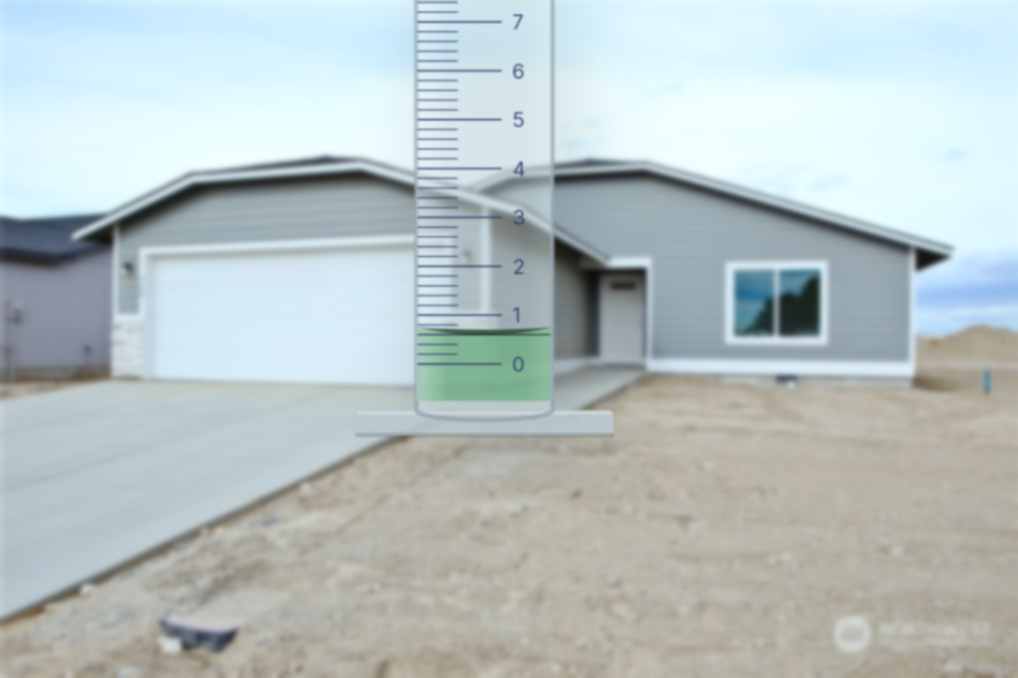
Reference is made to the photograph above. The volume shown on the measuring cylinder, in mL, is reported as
0.6 mL
